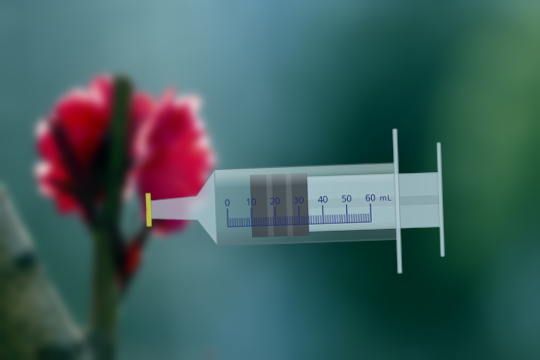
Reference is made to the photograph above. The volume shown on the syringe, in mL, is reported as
10 mL
